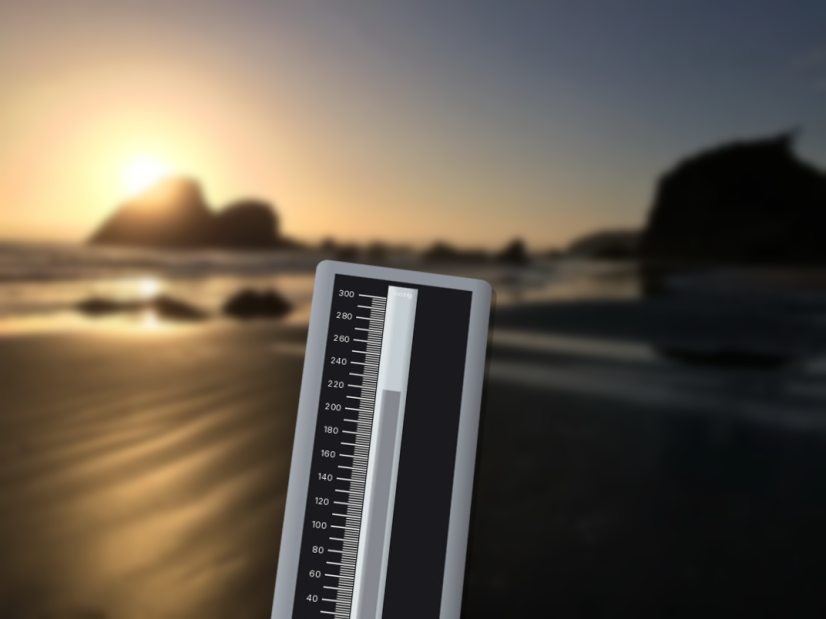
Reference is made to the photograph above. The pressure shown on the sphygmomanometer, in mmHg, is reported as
220 mmHg
